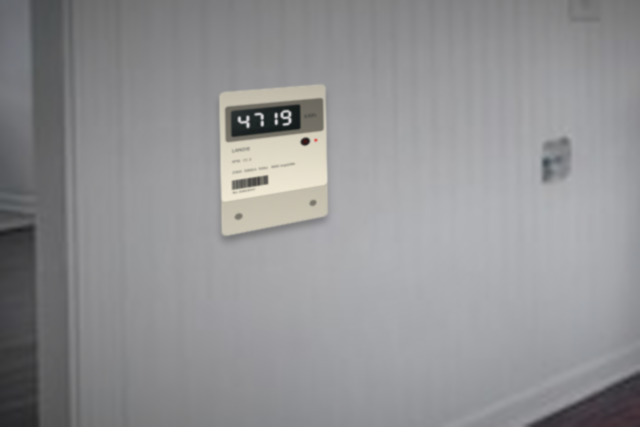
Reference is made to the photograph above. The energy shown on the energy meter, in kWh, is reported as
4719 kWh
